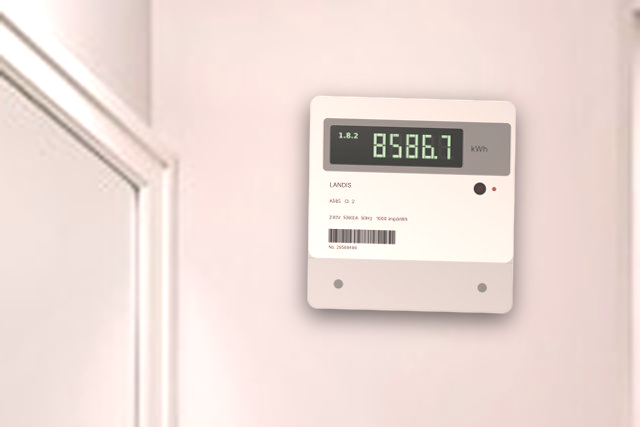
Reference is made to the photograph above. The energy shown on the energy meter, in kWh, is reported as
8586.7 kWh
